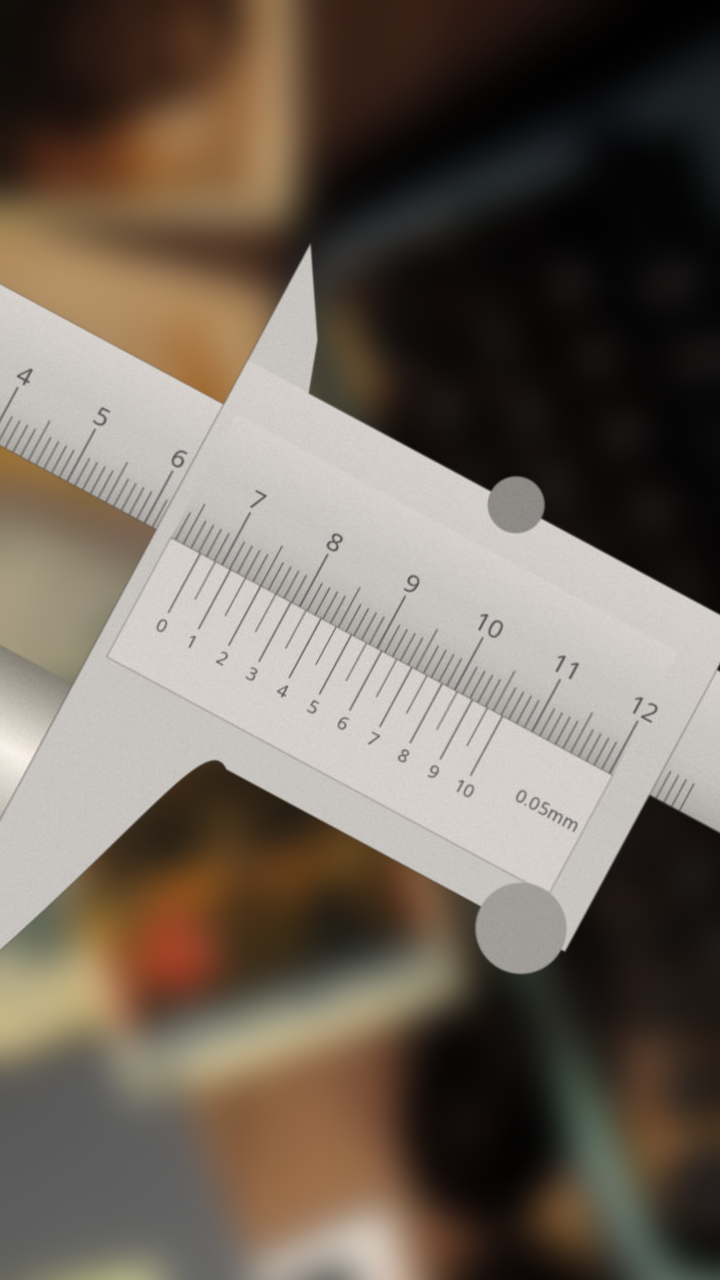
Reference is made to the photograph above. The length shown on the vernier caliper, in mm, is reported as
67.2 mm
